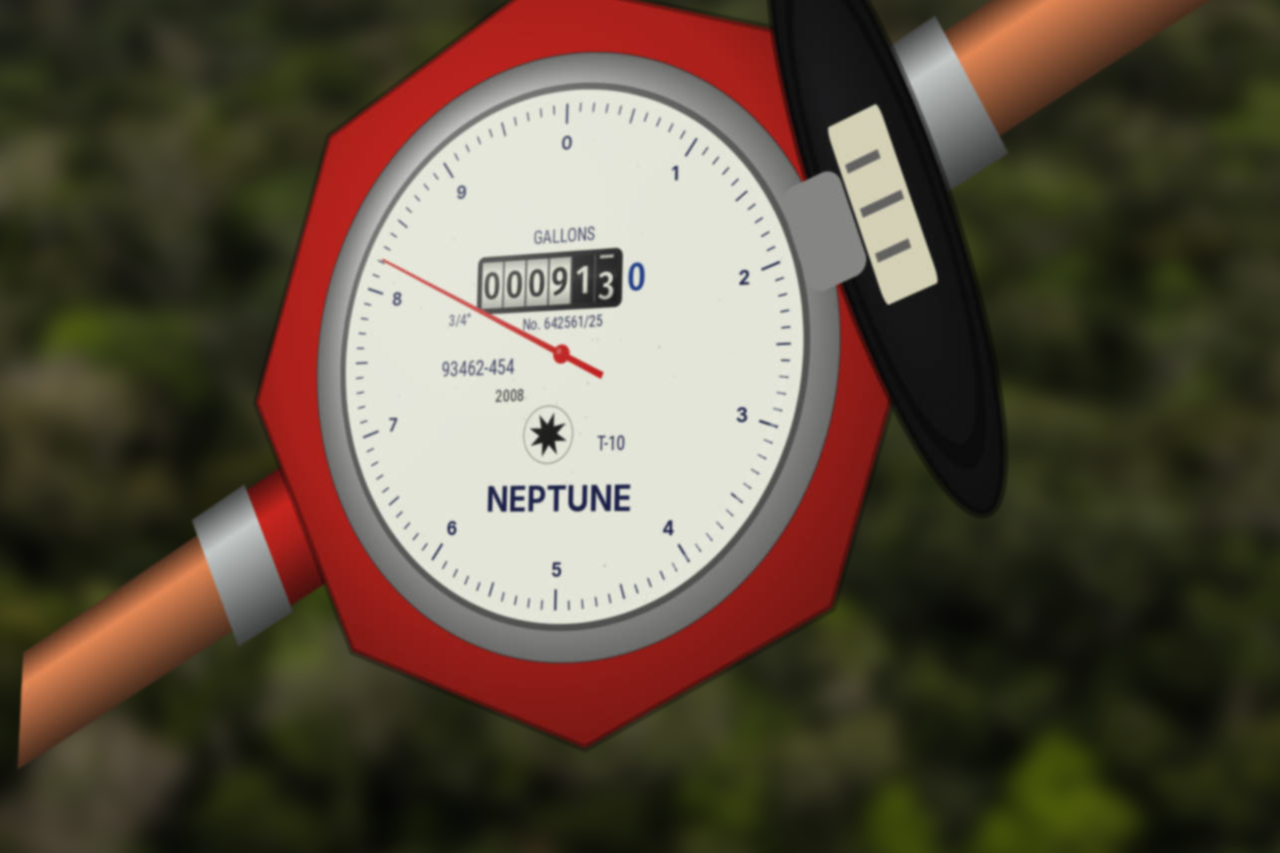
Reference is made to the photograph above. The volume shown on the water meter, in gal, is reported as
9128.2 gal
